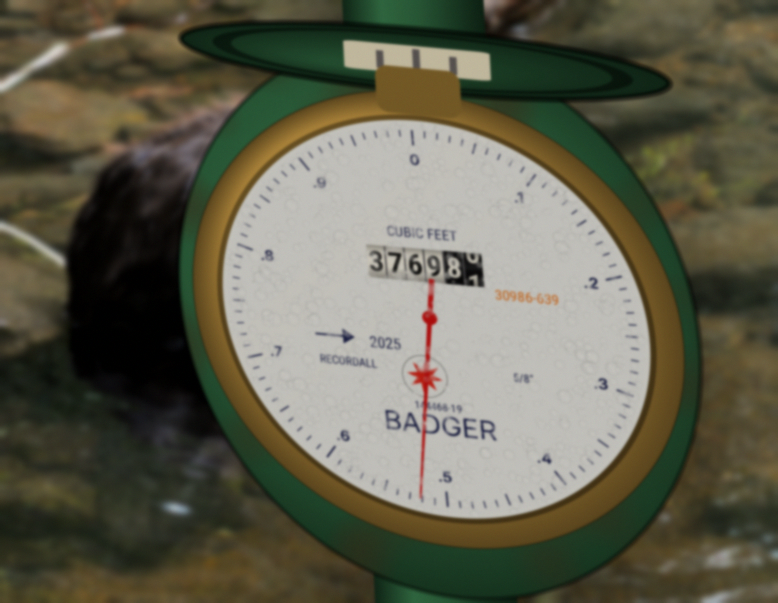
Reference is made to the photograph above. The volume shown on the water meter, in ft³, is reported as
376980.52 ft³
